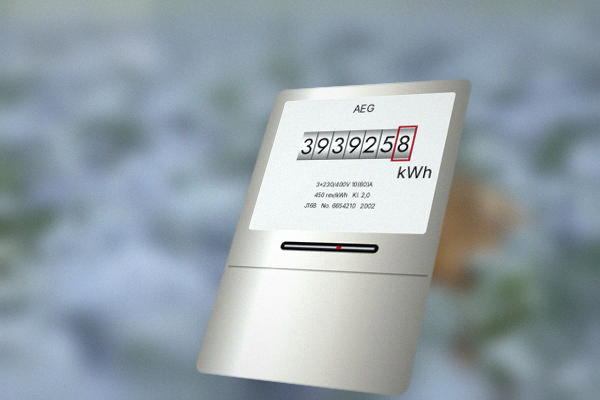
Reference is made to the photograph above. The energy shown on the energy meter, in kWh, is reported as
393925.8 kWh
